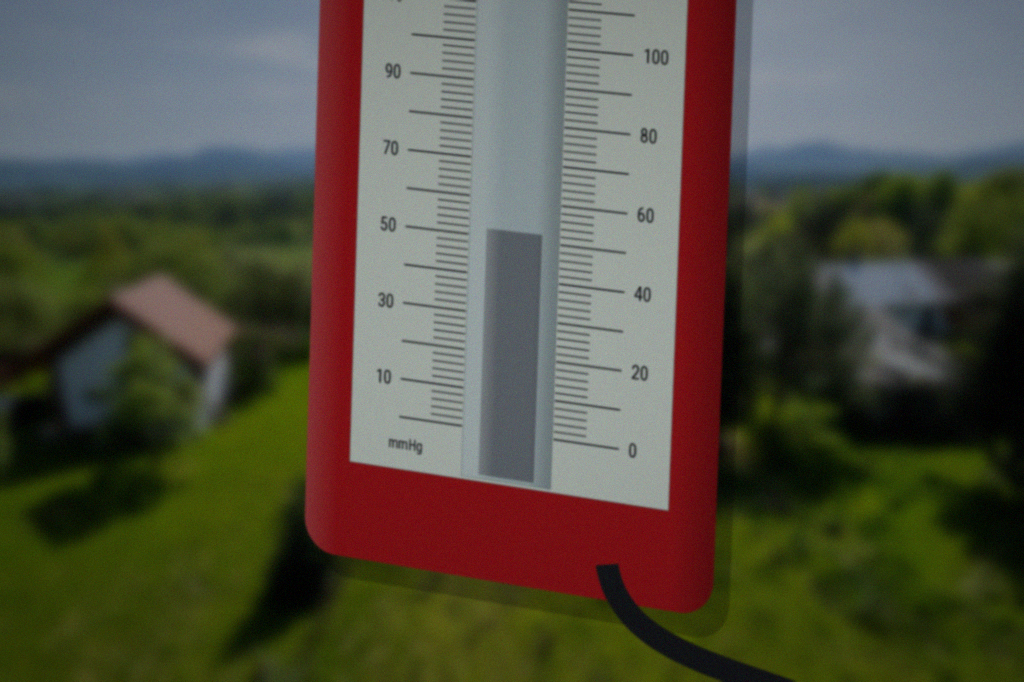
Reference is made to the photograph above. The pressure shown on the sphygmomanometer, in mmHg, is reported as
52 mmHg
